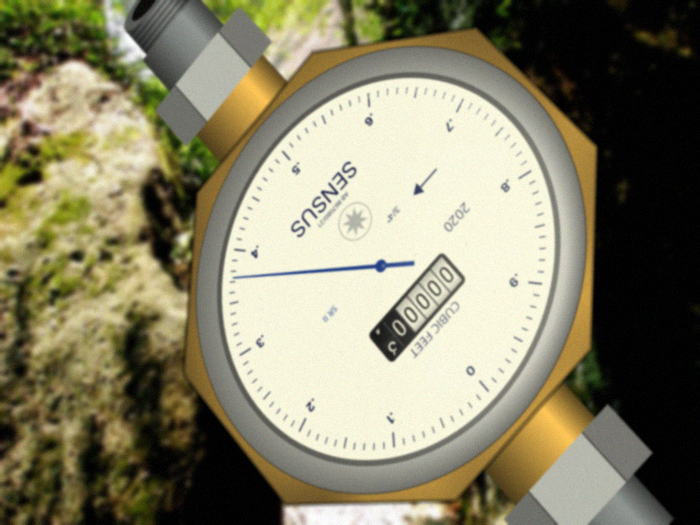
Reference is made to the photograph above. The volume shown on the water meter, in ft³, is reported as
3.37 ft³
